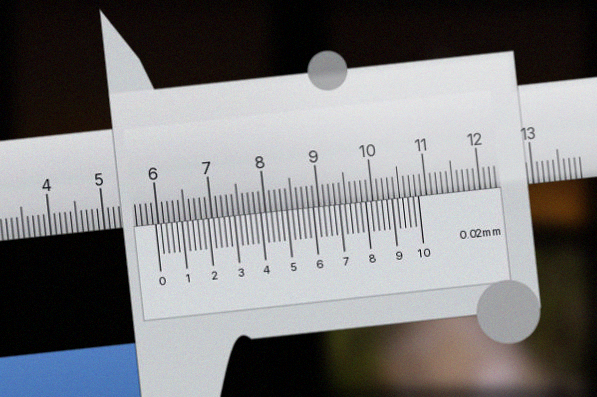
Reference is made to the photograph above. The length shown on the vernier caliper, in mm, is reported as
59.5 mm
